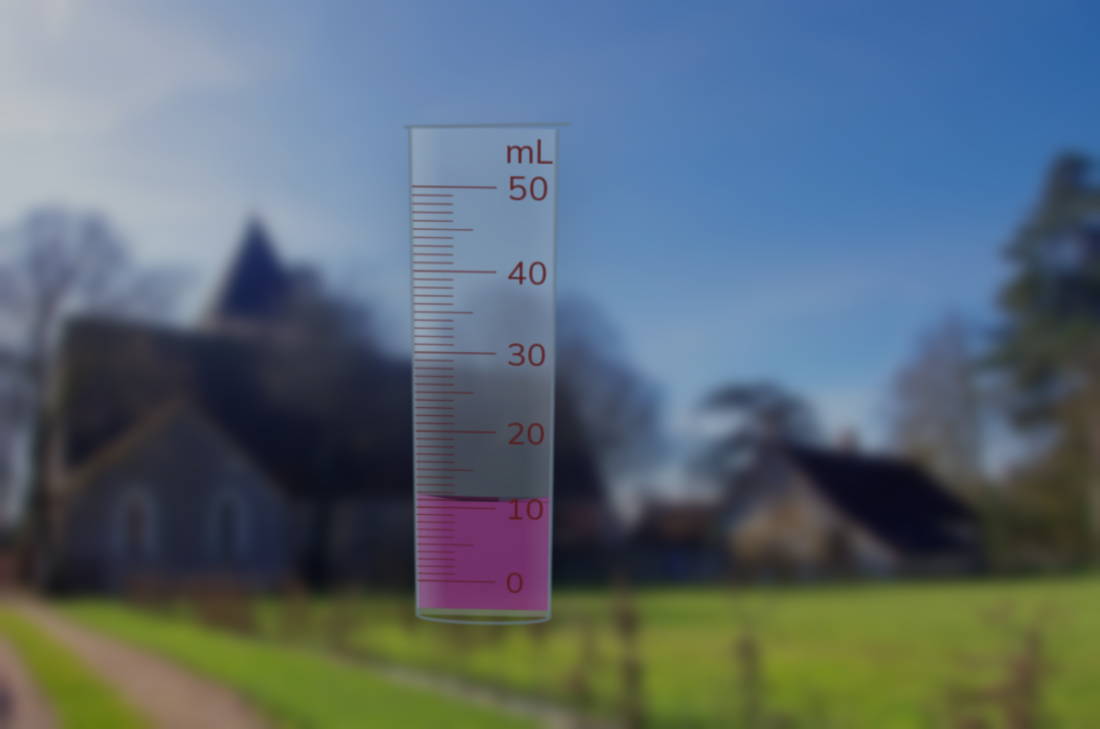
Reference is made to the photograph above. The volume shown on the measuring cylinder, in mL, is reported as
11 mL
